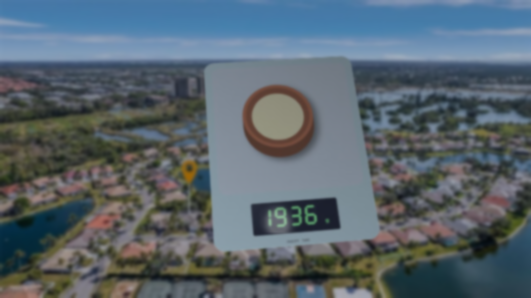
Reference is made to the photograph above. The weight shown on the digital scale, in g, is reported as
1936 g
